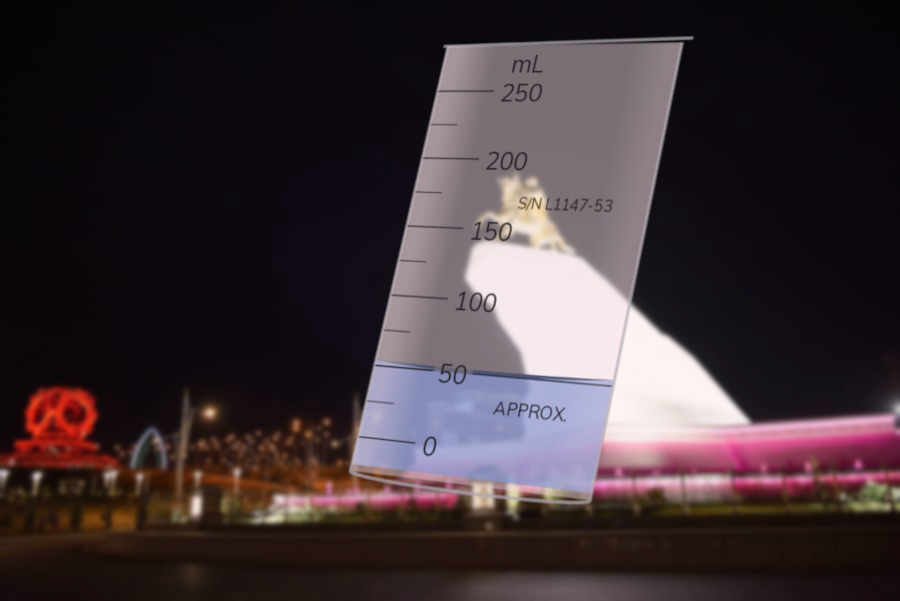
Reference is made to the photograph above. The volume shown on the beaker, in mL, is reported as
50 mL
